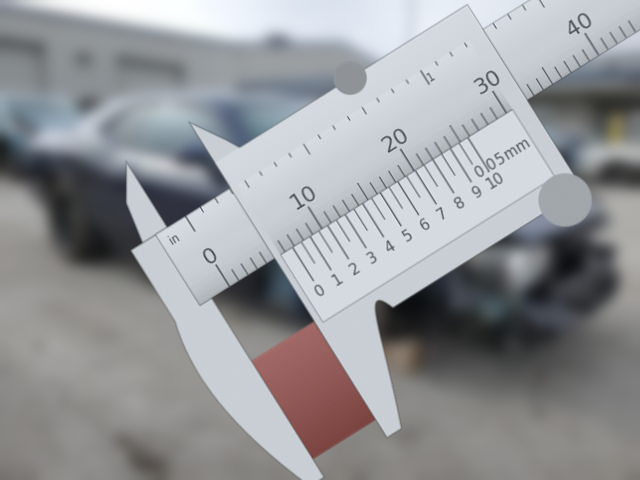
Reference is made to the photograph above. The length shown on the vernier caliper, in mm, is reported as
6.8 mm
